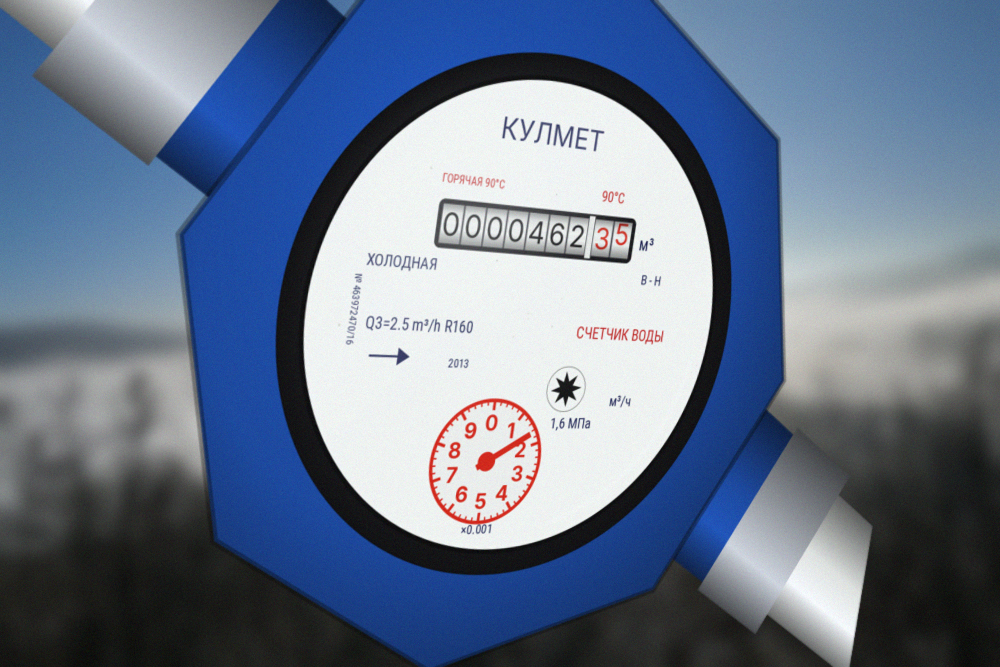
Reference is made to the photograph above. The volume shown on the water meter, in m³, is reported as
462.351 m³
